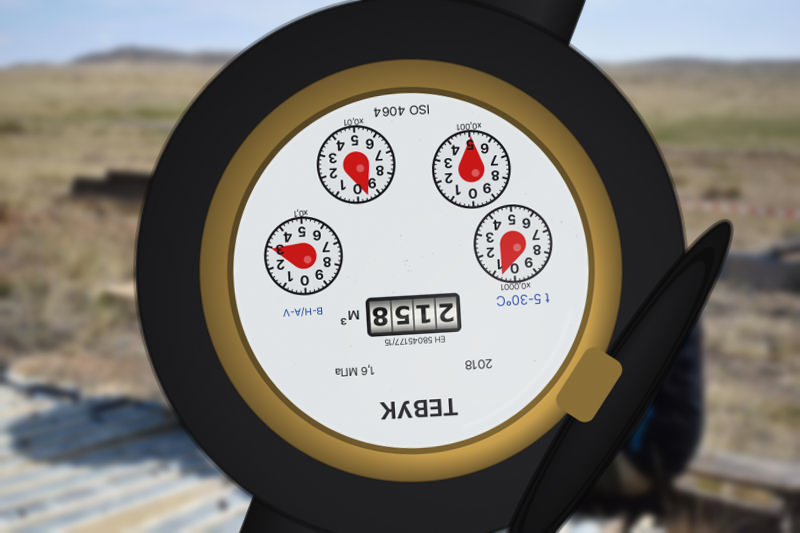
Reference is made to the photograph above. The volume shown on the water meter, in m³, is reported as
2158.2950 m³
